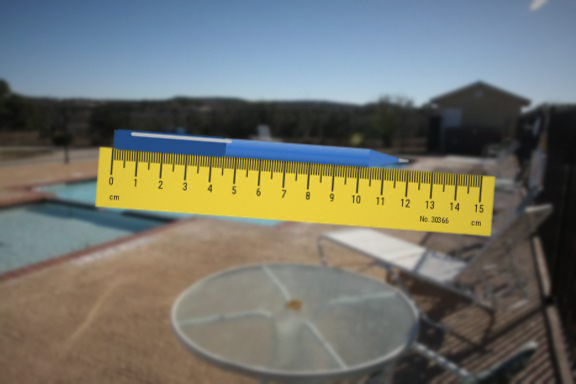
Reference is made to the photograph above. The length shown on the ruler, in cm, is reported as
12 cm
